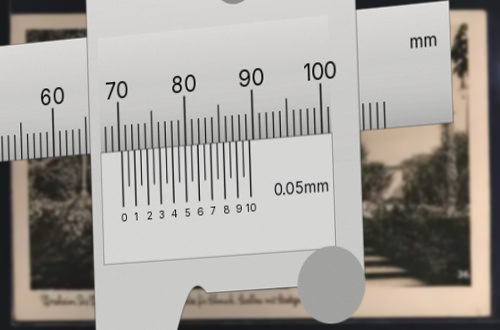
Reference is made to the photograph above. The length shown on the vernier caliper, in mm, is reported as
70.4 mm
